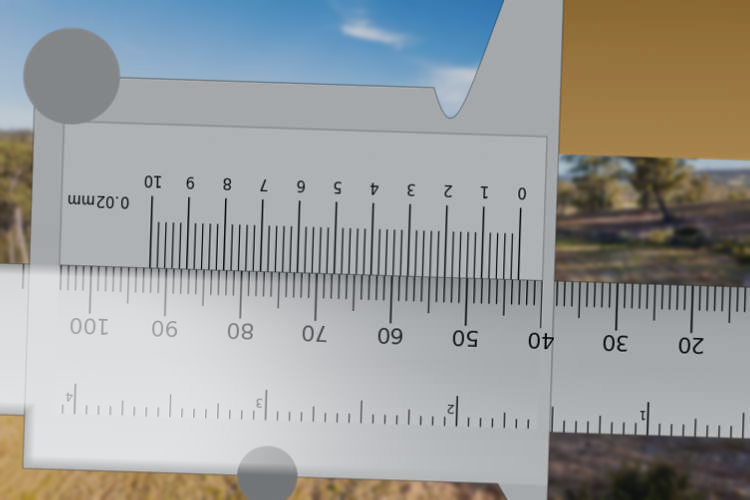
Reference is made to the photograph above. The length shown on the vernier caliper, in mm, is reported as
43.2 mm
